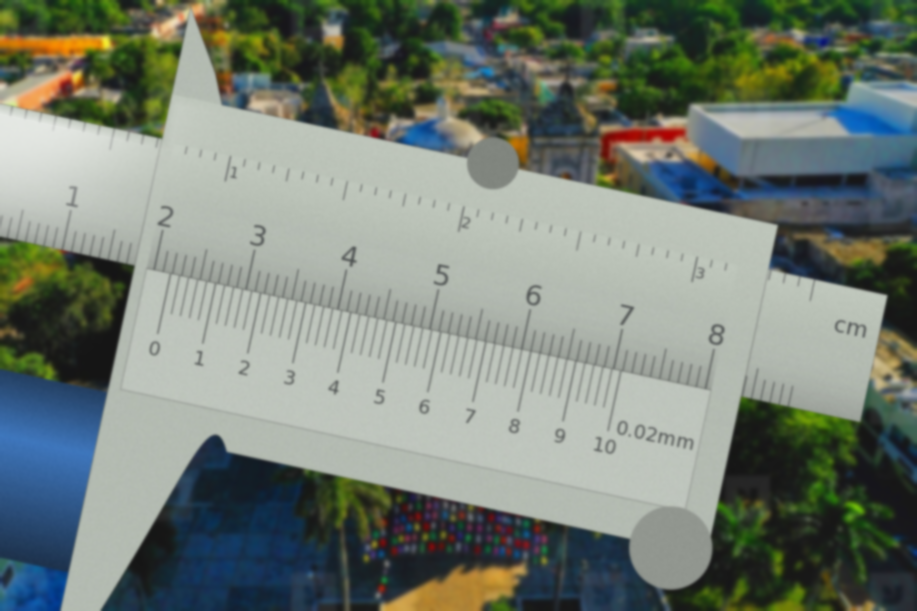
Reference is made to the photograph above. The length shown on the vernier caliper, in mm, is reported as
21.8 mm
